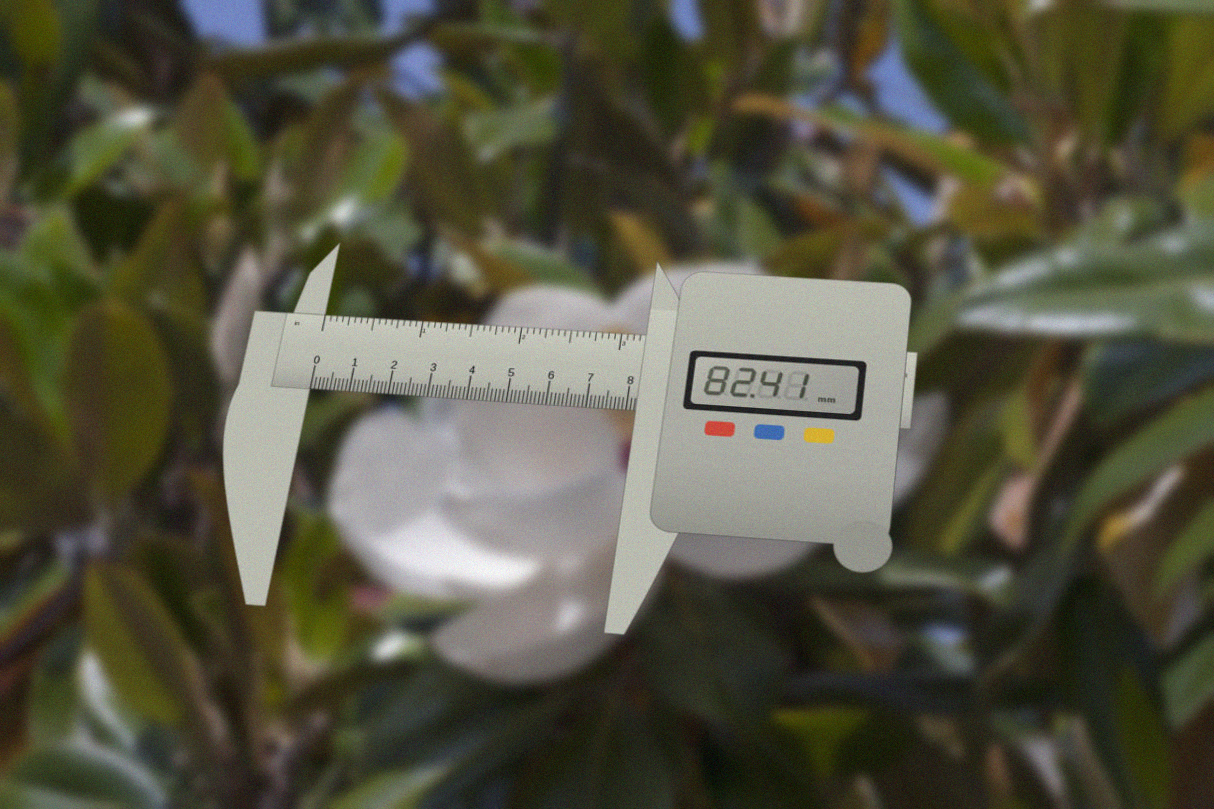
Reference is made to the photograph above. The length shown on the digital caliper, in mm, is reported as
82.41 mm
